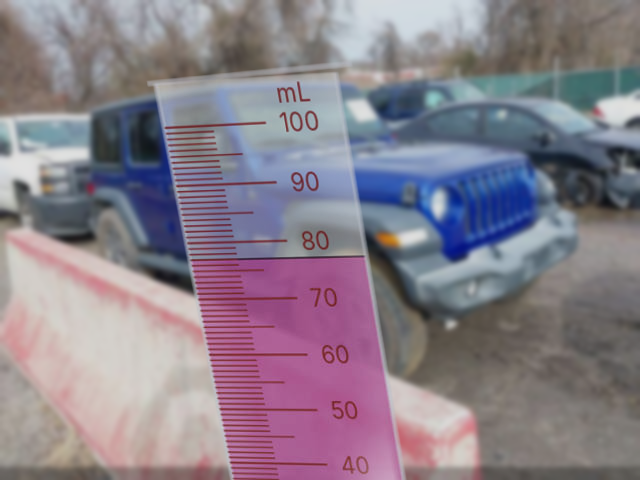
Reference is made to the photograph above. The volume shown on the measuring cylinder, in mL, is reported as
77 mL
